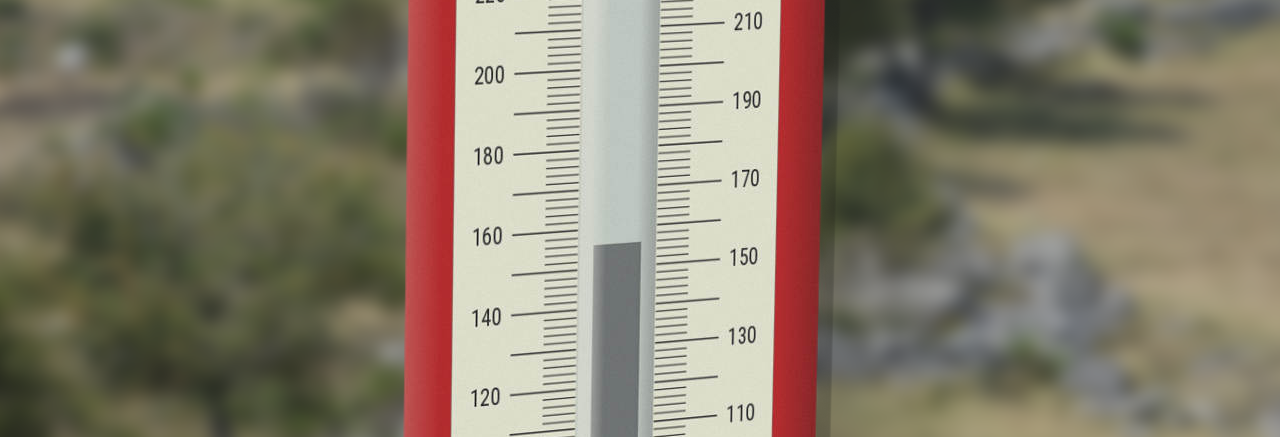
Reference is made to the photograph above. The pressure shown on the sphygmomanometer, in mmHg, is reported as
156 mmHg
